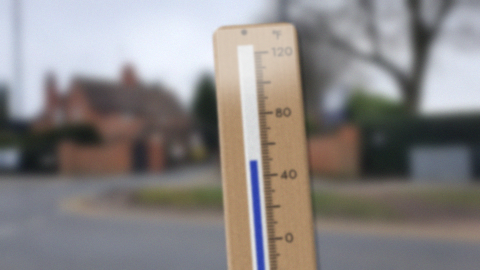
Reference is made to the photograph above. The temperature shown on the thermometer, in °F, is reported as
50 °F
